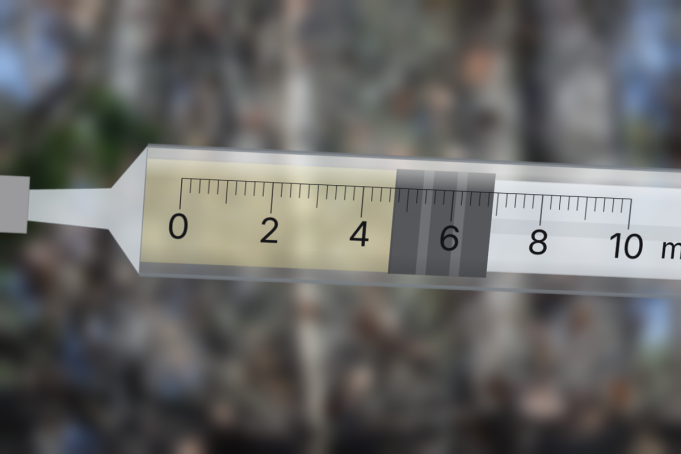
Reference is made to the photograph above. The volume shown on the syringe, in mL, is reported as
4.7 mL
